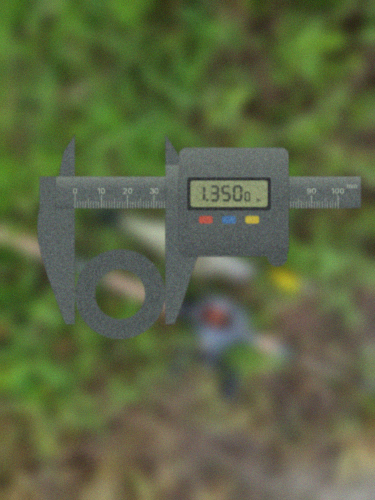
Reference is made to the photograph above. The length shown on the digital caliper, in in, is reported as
1.3500 in
